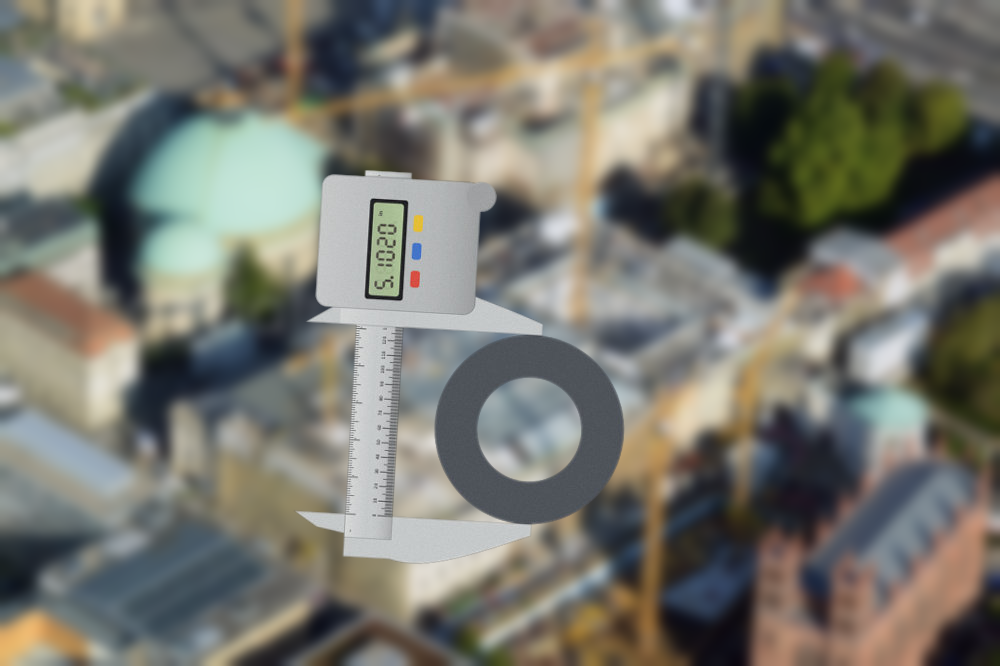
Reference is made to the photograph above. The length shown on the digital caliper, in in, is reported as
5.1020 in
